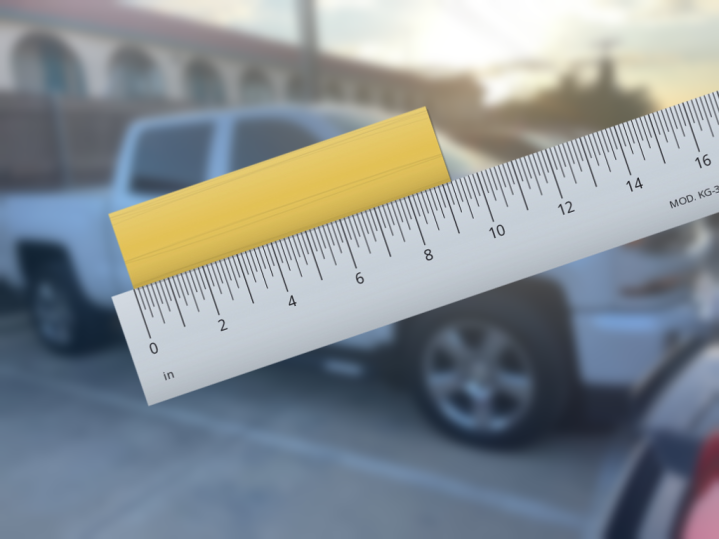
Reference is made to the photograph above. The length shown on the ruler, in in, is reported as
9.25 in
